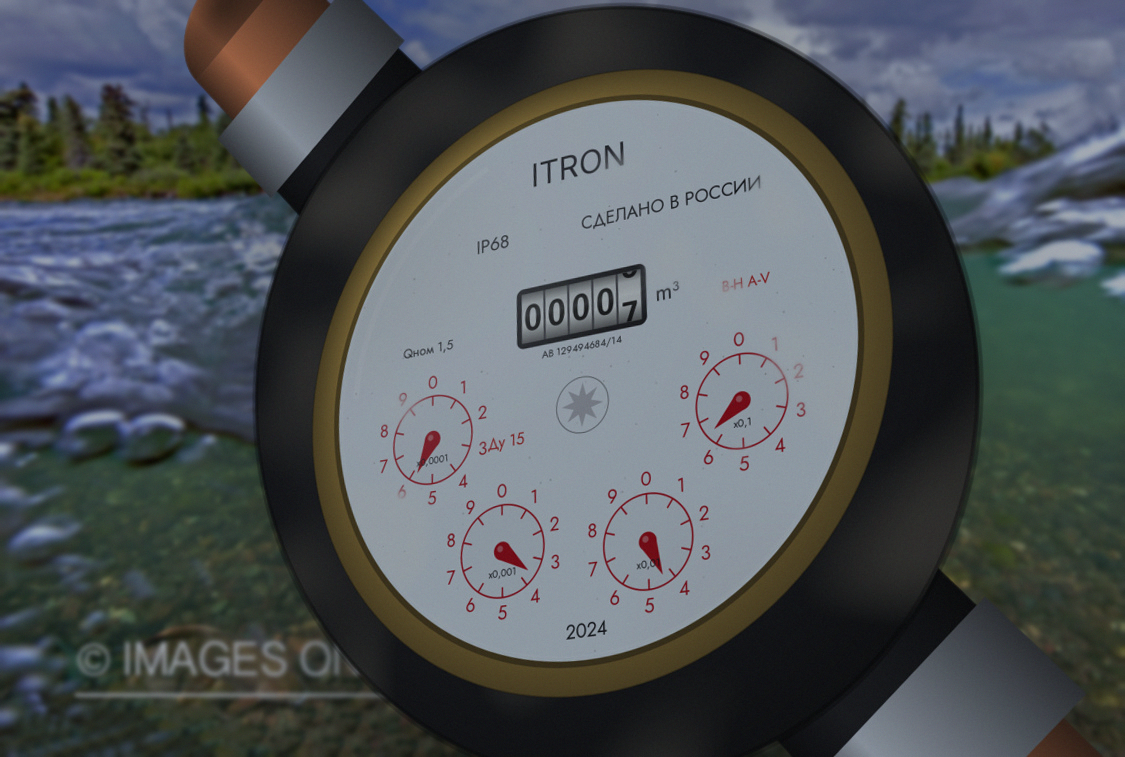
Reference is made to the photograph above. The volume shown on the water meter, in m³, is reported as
6.6435 m³
